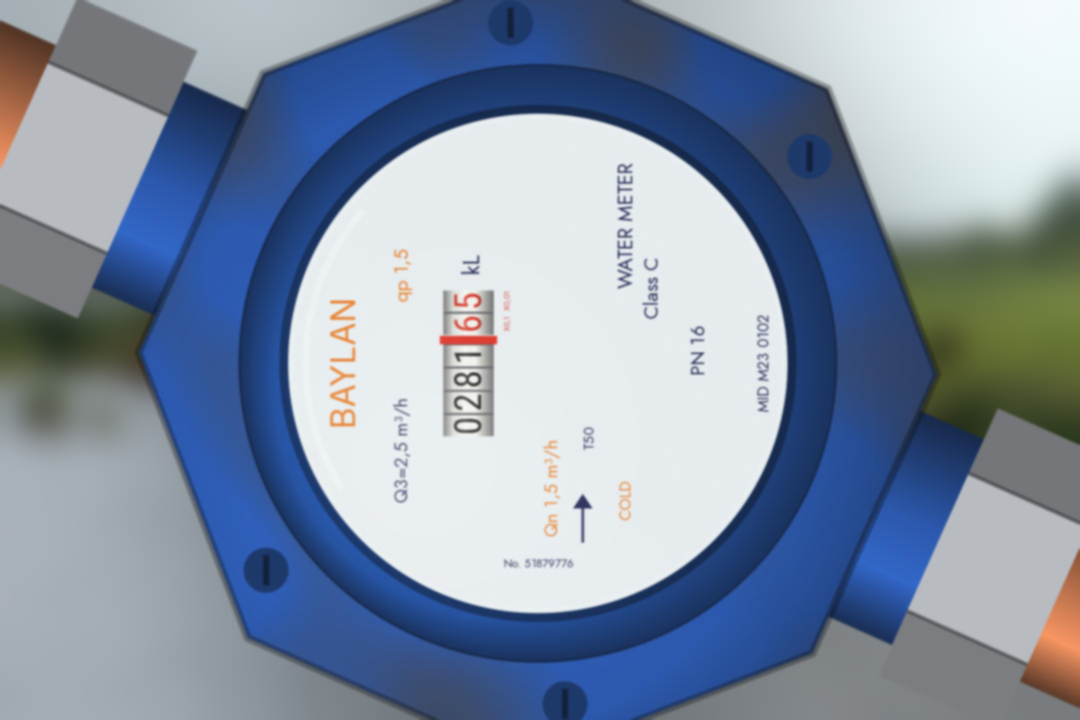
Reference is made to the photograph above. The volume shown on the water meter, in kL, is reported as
281.65 kL
